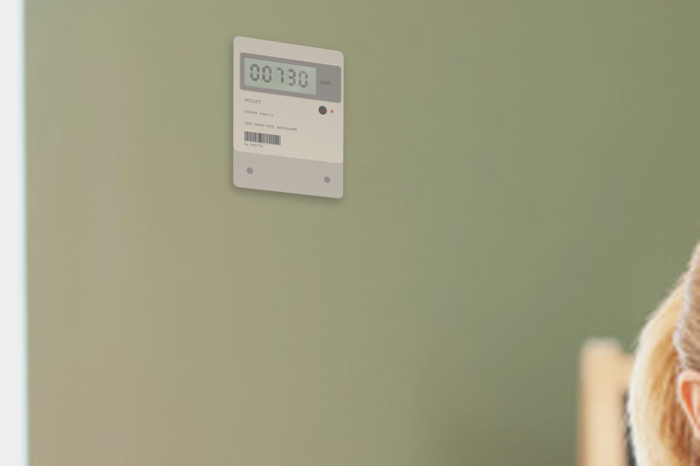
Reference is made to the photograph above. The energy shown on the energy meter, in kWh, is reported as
730 kWh
